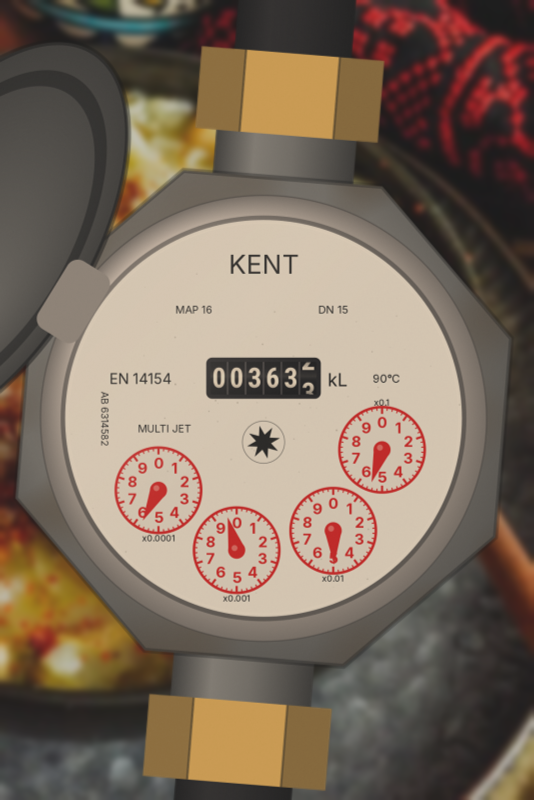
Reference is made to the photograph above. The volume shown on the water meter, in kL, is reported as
3632.5495 kL
